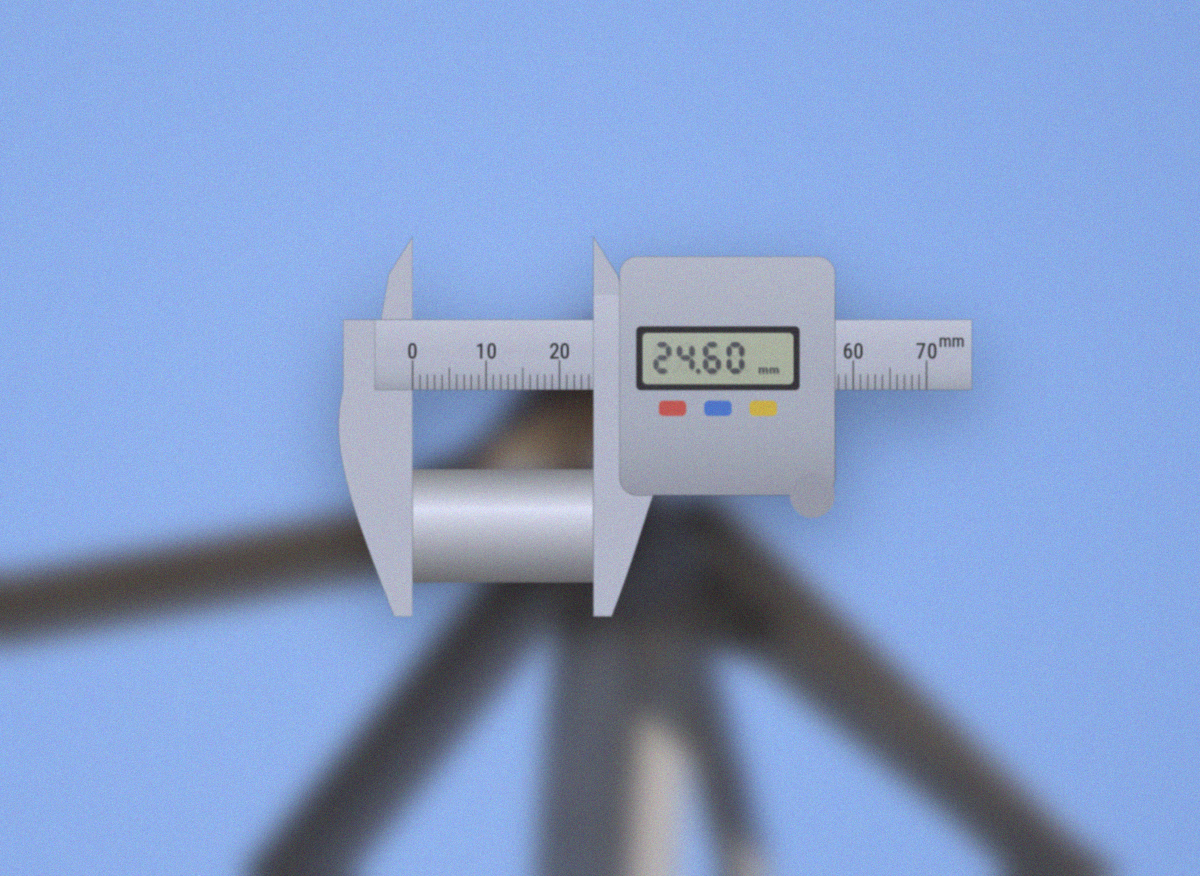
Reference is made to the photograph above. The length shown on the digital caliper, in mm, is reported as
24.60 mm
